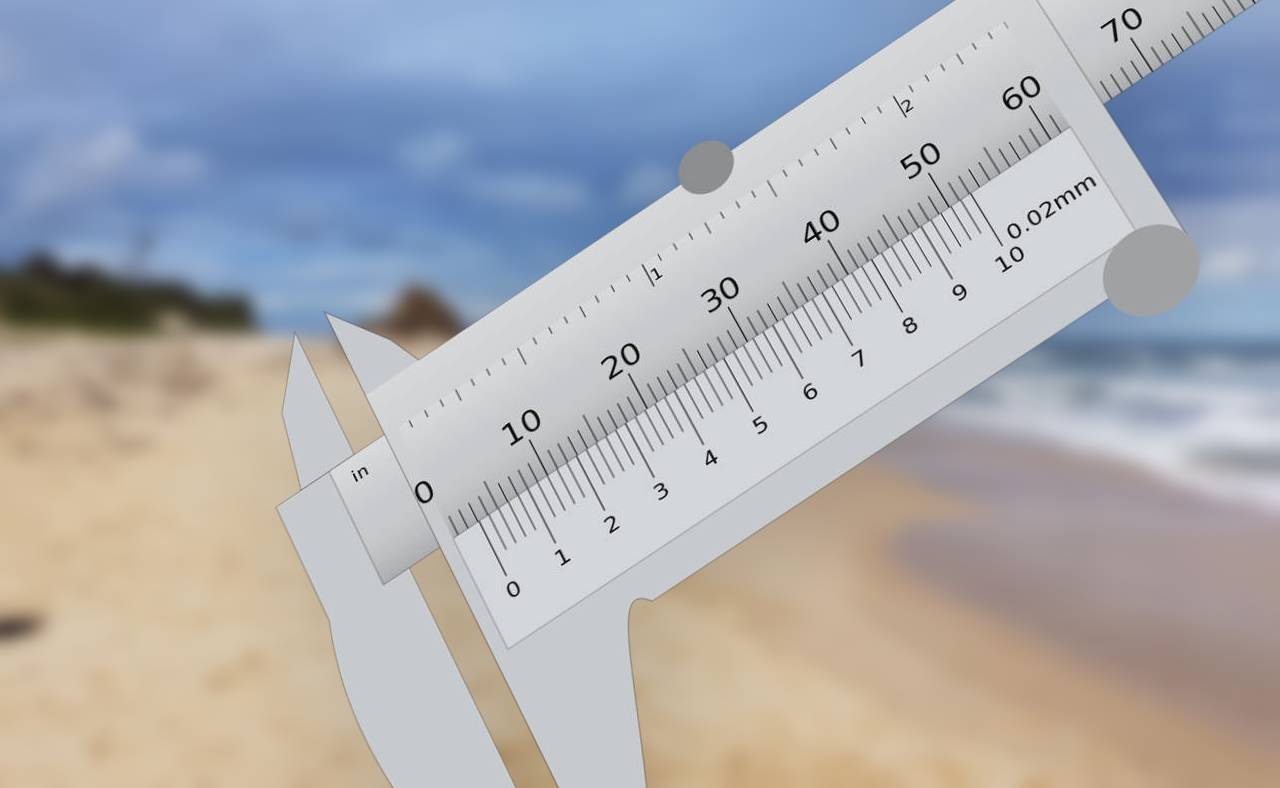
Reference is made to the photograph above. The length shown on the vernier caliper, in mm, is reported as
3.1 mm
